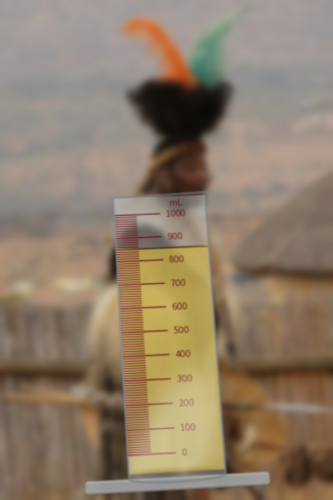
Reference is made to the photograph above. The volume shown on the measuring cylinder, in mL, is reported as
850 mL
